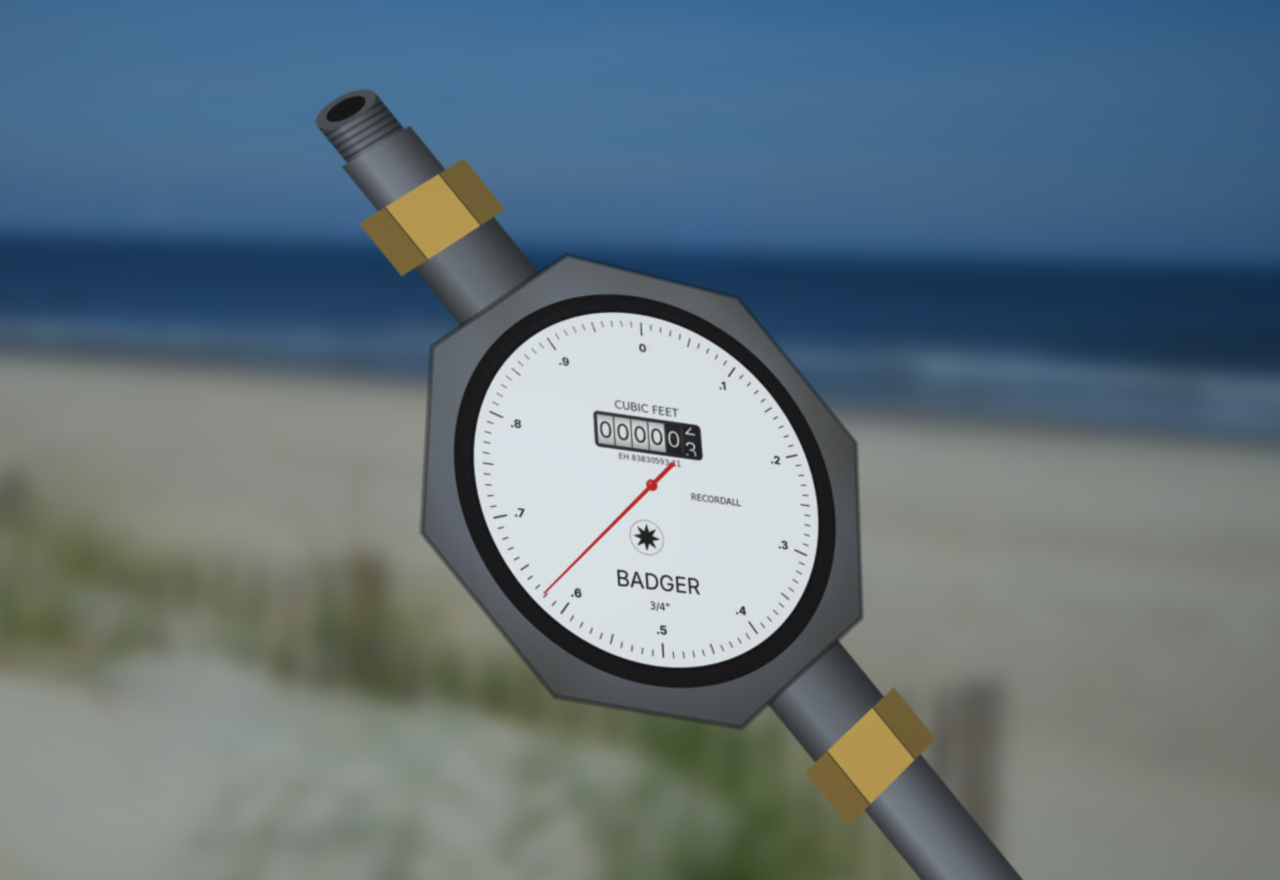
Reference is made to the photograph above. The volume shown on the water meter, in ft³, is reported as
2.62 ft³
